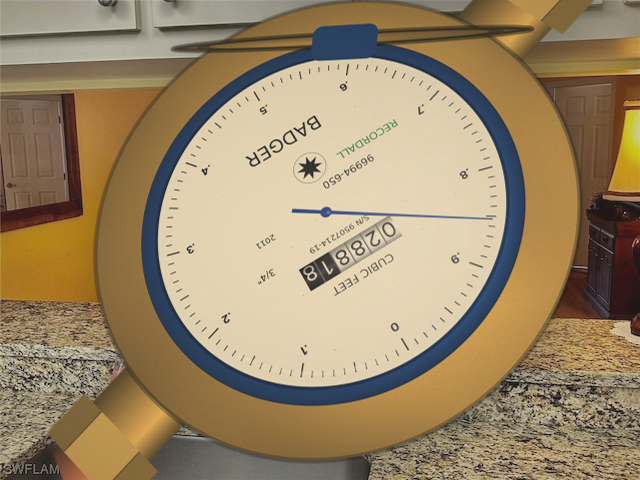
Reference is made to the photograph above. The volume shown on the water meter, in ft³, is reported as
28817.85 ft³
